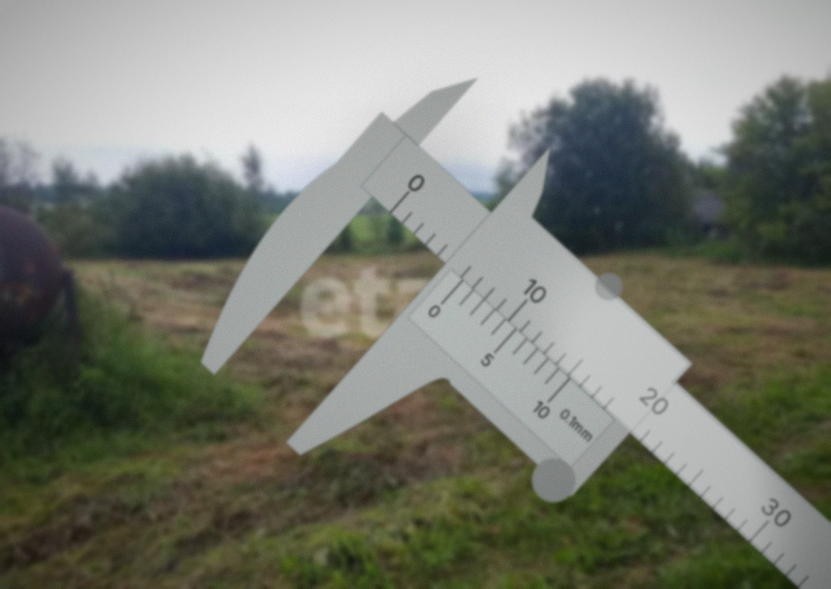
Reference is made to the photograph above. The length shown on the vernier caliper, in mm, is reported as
6.2 mm
